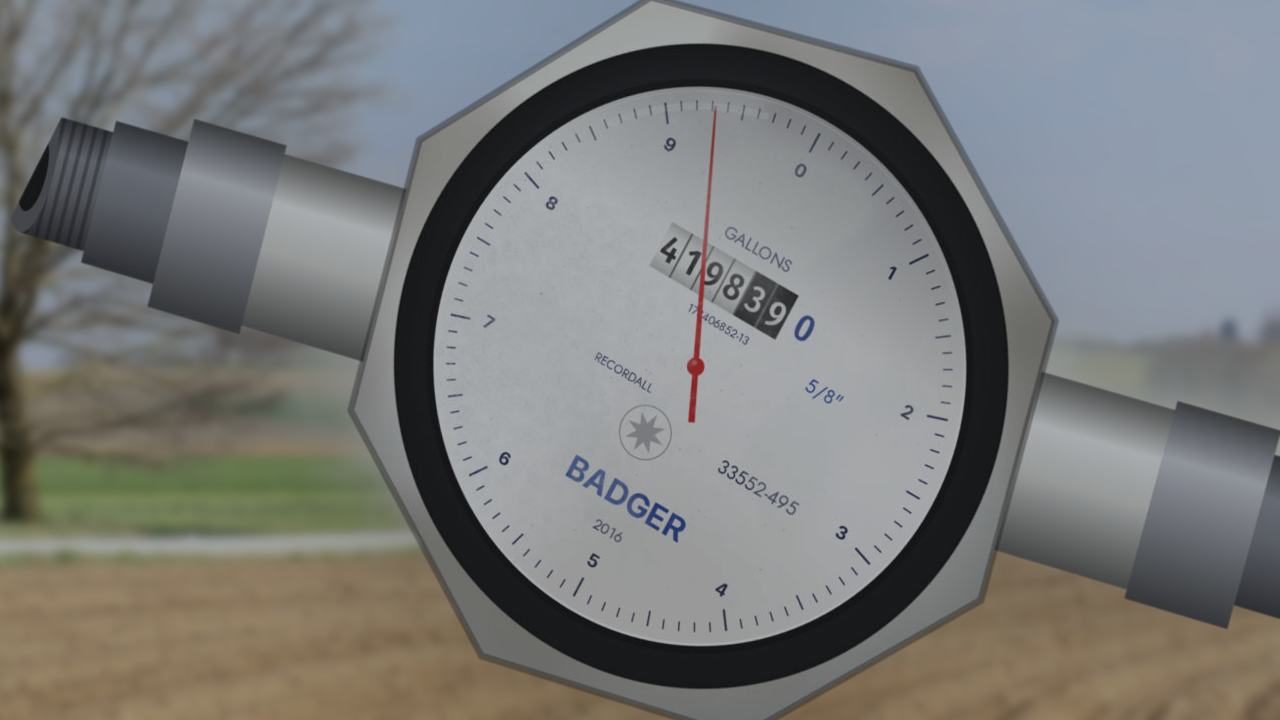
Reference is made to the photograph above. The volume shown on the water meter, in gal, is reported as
4198389.3 gal
